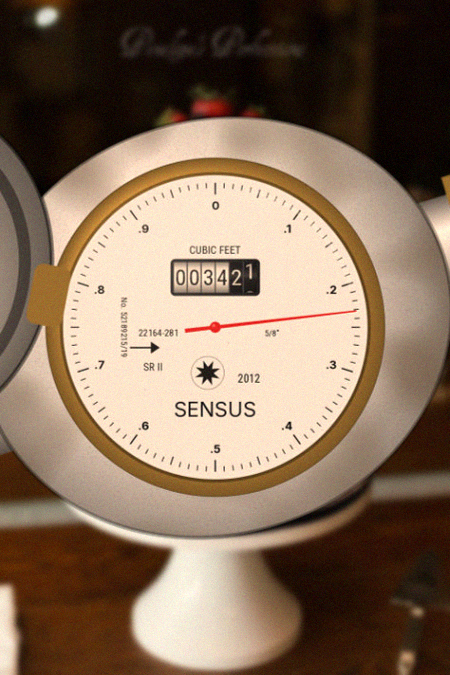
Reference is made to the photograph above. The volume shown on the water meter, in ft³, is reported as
3421.23 ft³
